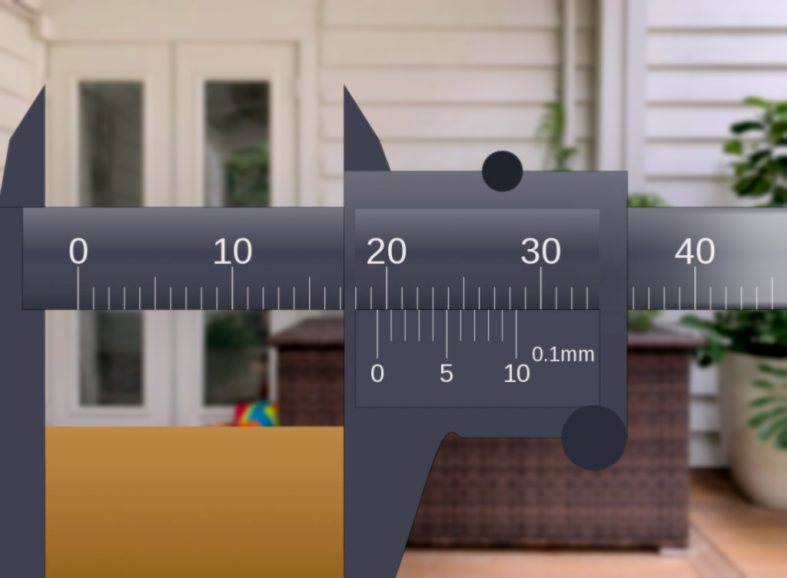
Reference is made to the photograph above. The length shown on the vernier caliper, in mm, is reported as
19.4 mm
